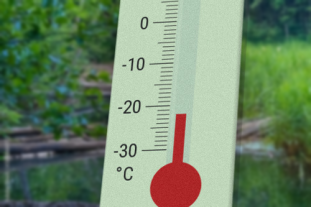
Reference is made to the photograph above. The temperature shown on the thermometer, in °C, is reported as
-22 °C
